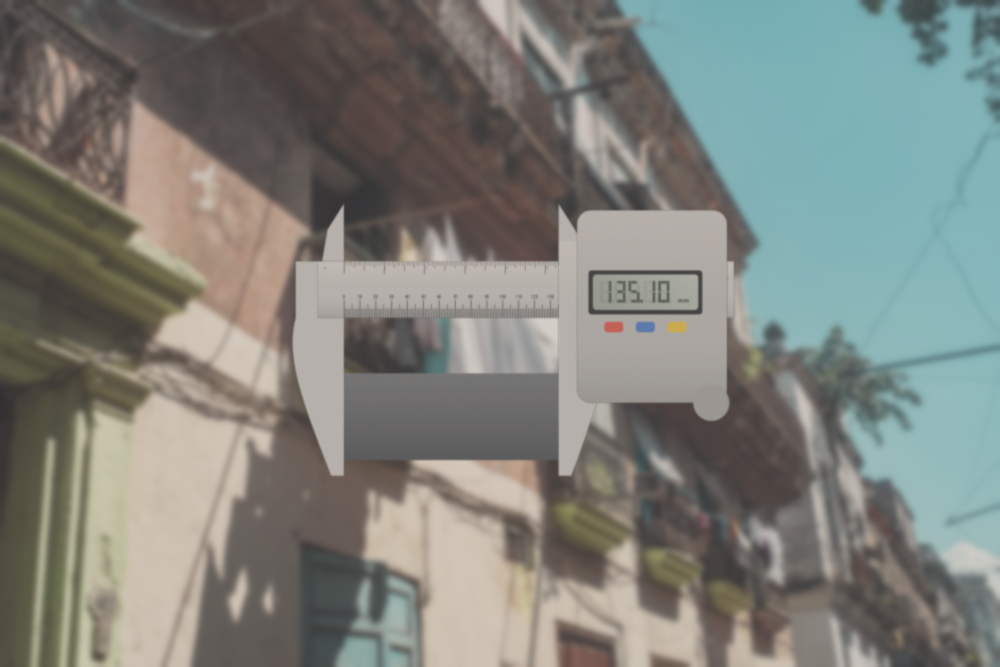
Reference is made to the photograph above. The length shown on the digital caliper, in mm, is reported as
135.10 mm
